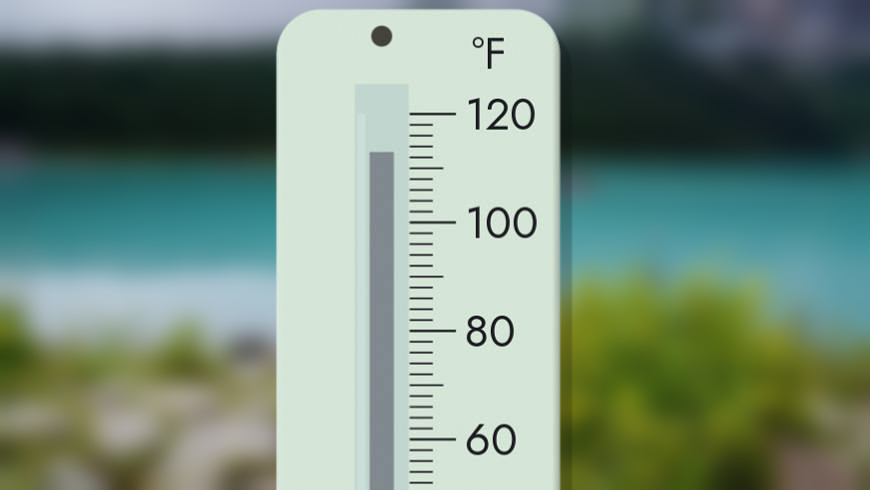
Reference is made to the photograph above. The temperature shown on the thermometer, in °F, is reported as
113 °F
